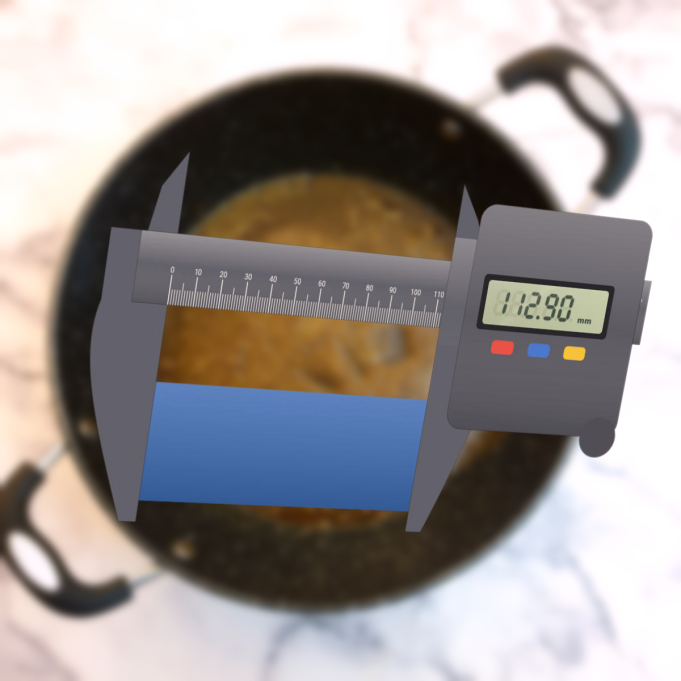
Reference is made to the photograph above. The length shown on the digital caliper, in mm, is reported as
112.90 mm
